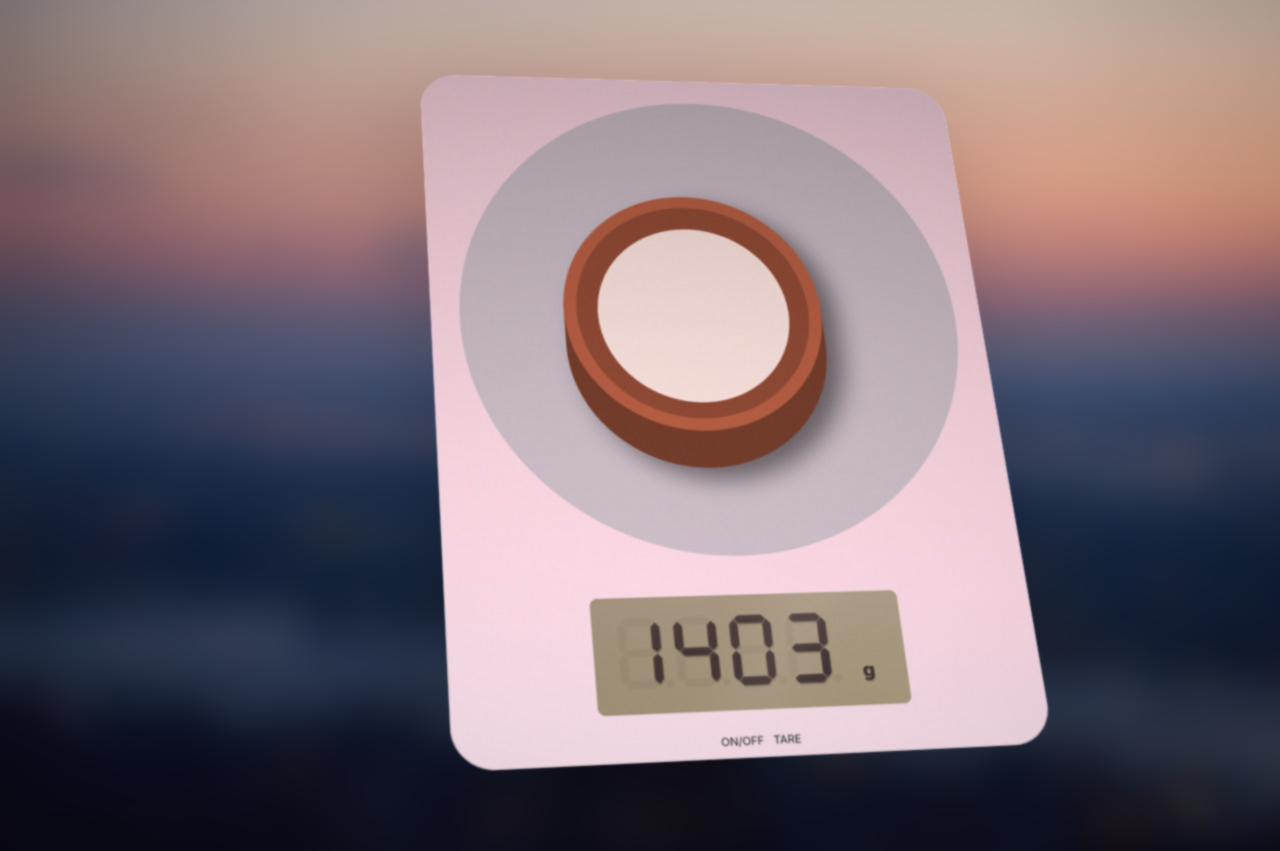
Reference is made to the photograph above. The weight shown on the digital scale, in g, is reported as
1403 g
